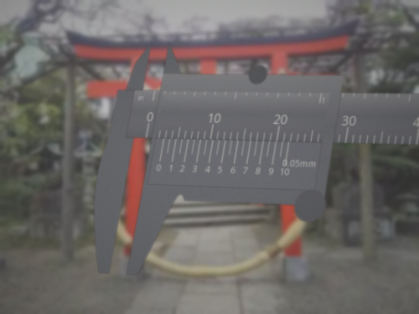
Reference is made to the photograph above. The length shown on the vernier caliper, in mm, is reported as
2.8 mm
